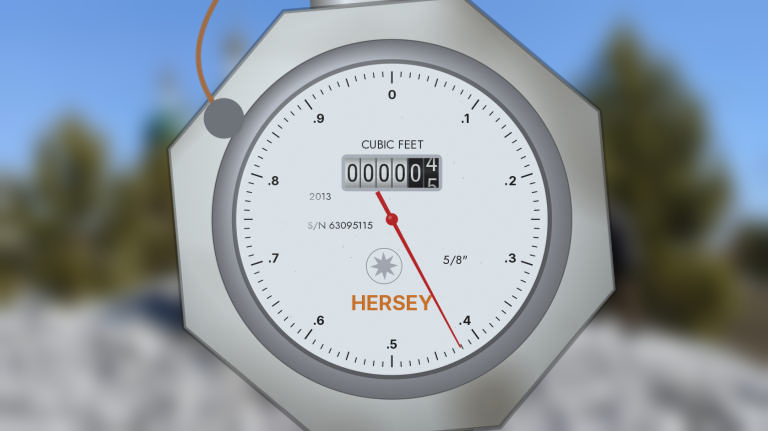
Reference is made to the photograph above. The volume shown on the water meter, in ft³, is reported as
4.42 ft³
